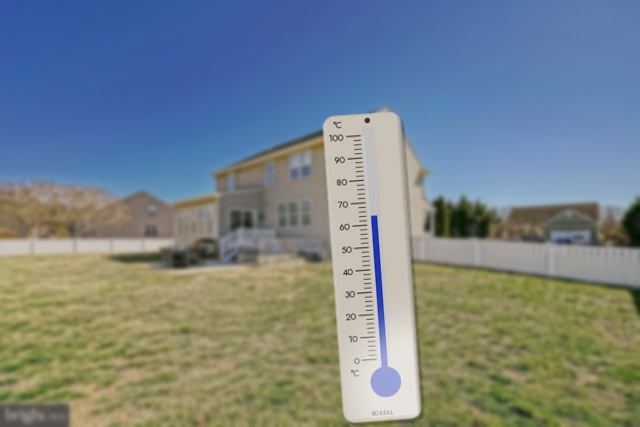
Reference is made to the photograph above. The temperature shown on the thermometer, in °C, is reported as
64 °C
